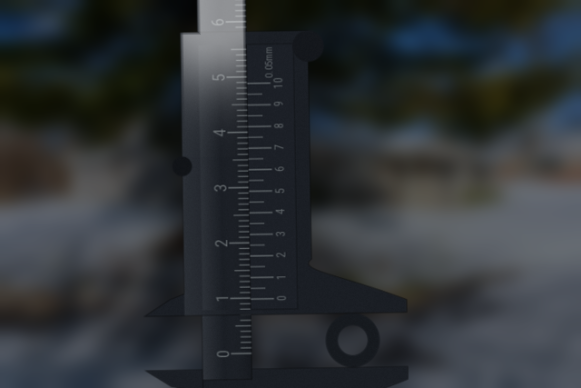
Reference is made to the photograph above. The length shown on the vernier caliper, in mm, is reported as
9.8 mm
